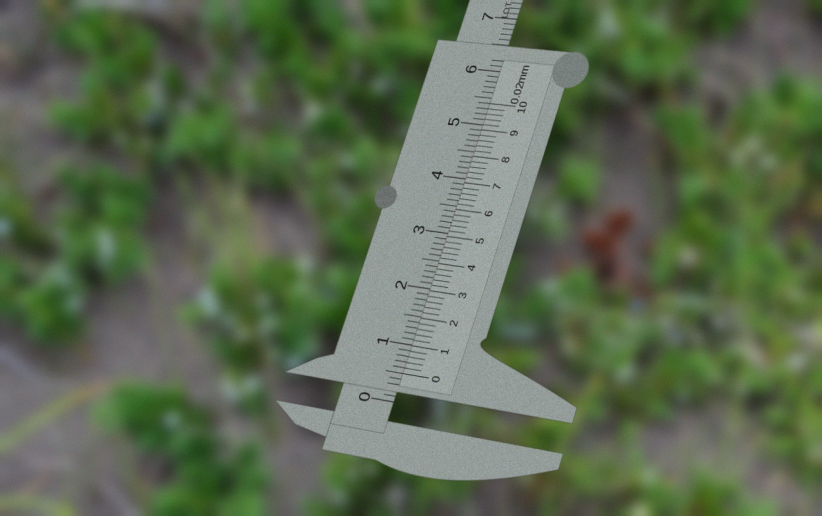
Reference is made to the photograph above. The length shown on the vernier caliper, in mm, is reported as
5.0 mm
